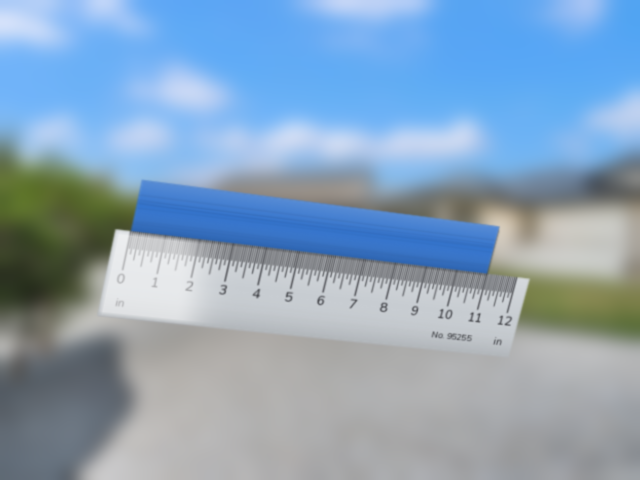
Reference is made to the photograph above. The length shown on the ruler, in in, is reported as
11 in
